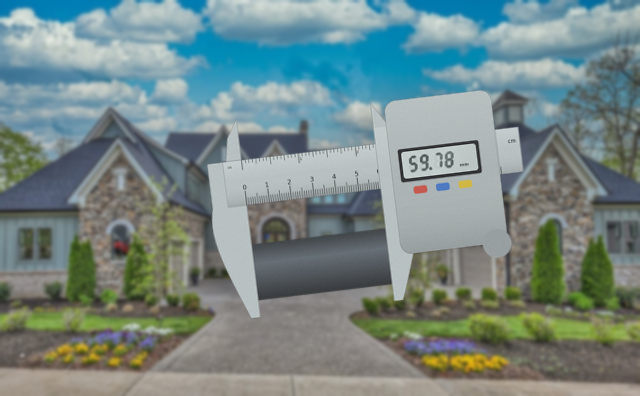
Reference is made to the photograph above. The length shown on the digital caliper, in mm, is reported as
59.78 mm
